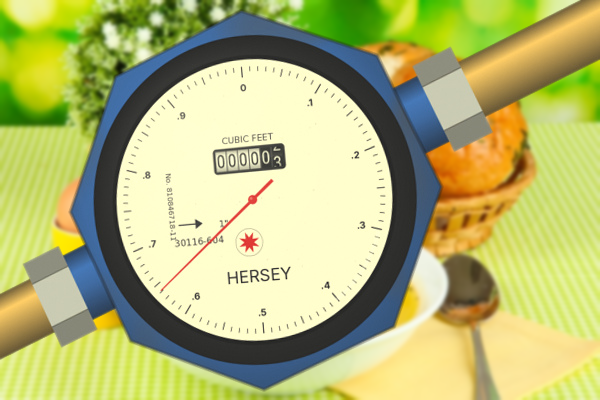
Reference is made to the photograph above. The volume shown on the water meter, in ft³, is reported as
2.64 ft³
